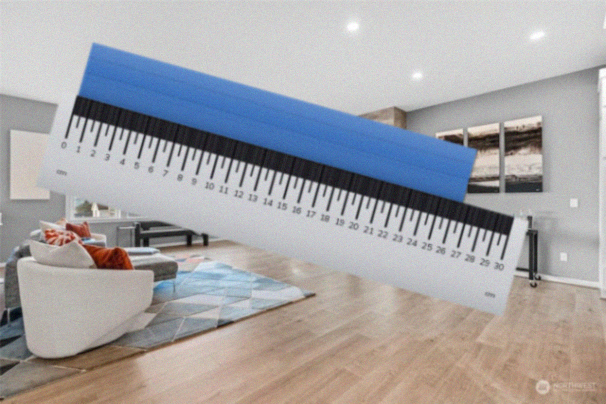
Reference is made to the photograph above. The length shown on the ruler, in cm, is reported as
26.5 cm
